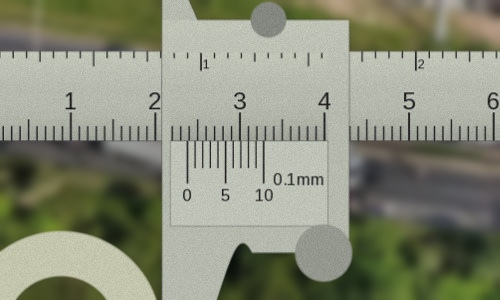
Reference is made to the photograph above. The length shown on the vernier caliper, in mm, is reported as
23.8 mm
